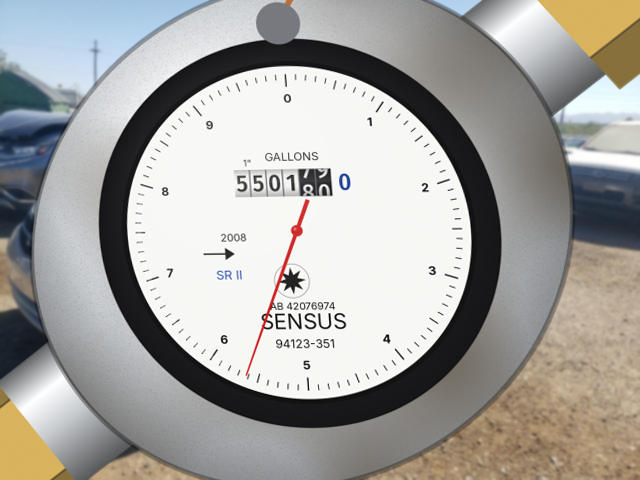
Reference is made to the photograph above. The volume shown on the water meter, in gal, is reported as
5501795.6 gal
